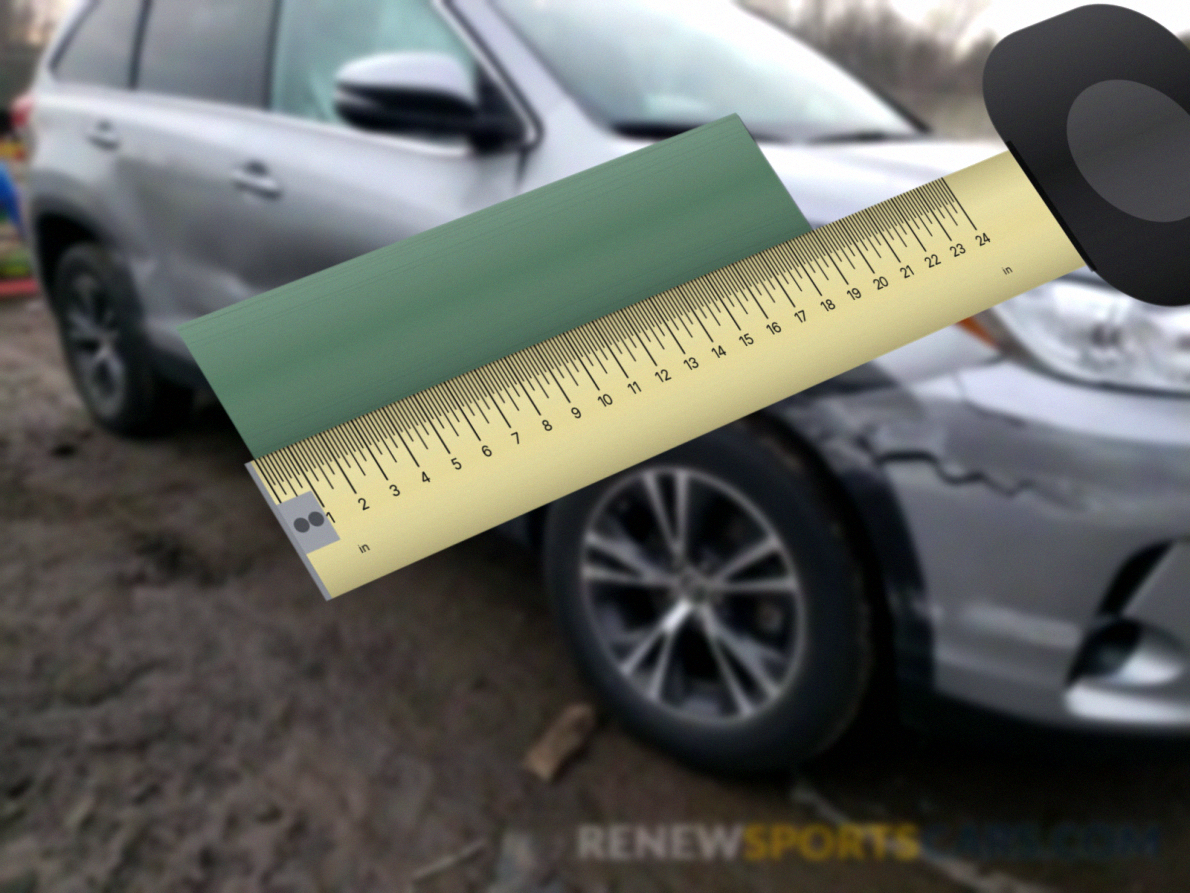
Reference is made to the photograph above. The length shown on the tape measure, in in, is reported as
19 in
